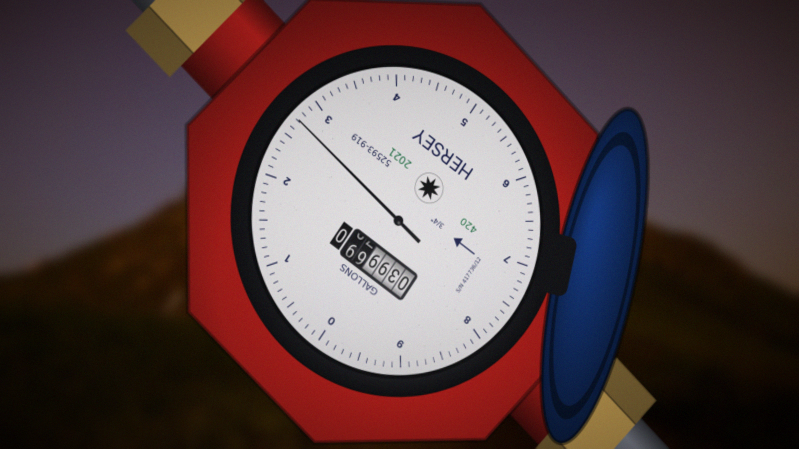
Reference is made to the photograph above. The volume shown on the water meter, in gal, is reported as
399692.7 gal
